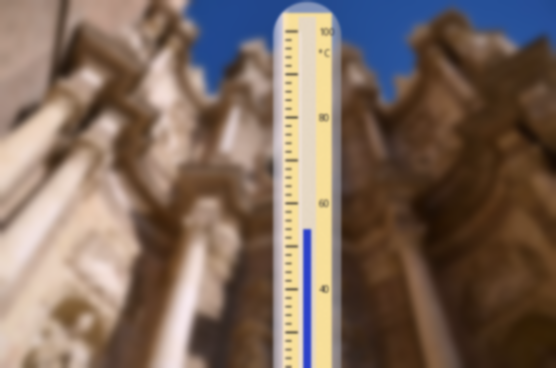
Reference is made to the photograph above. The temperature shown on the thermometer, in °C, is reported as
54 °C
